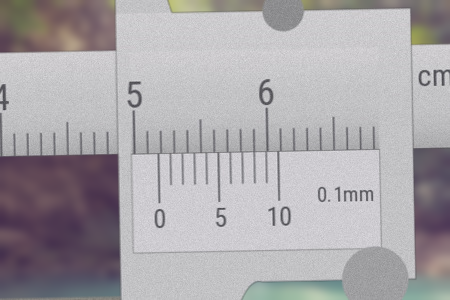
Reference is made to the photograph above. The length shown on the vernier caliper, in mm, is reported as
51.8 mm
